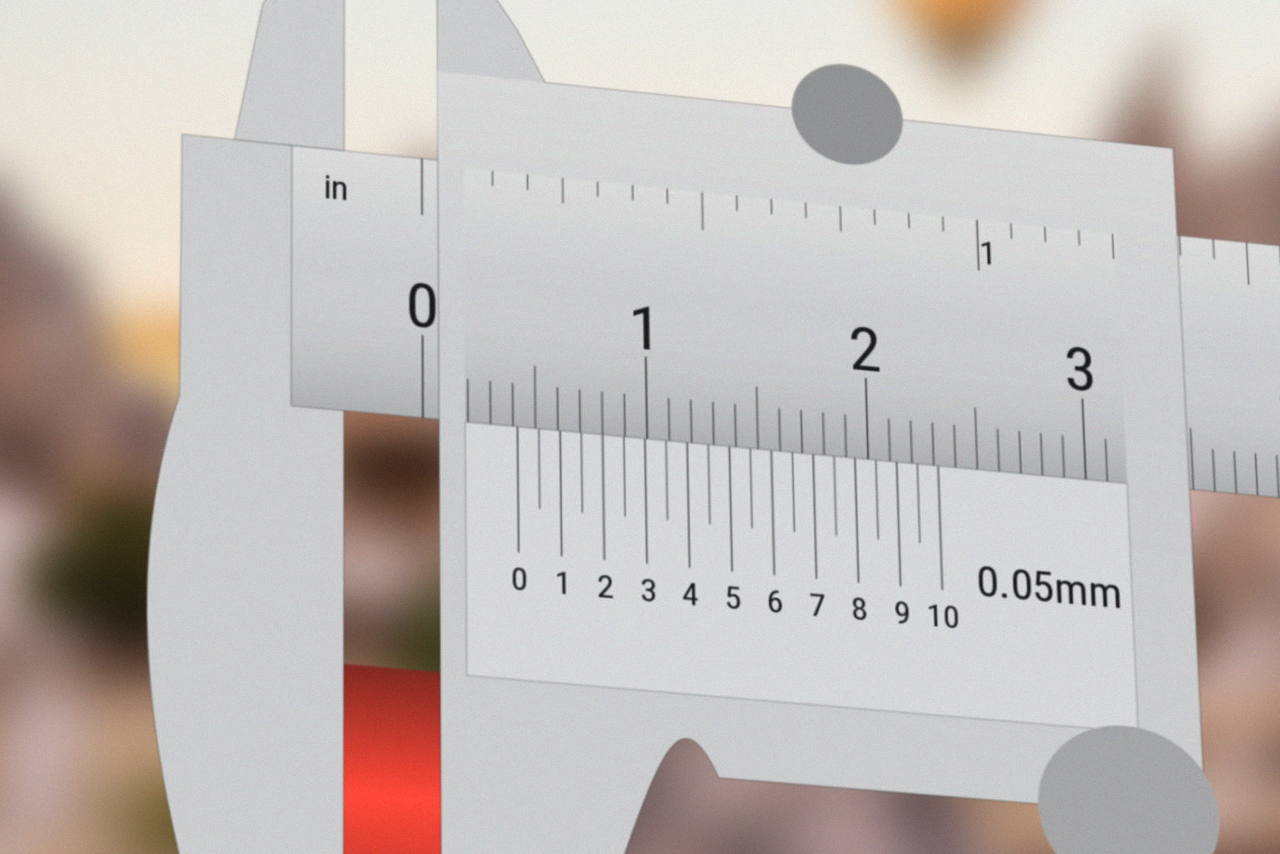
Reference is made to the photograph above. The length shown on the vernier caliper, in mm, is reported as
4.2 mm
